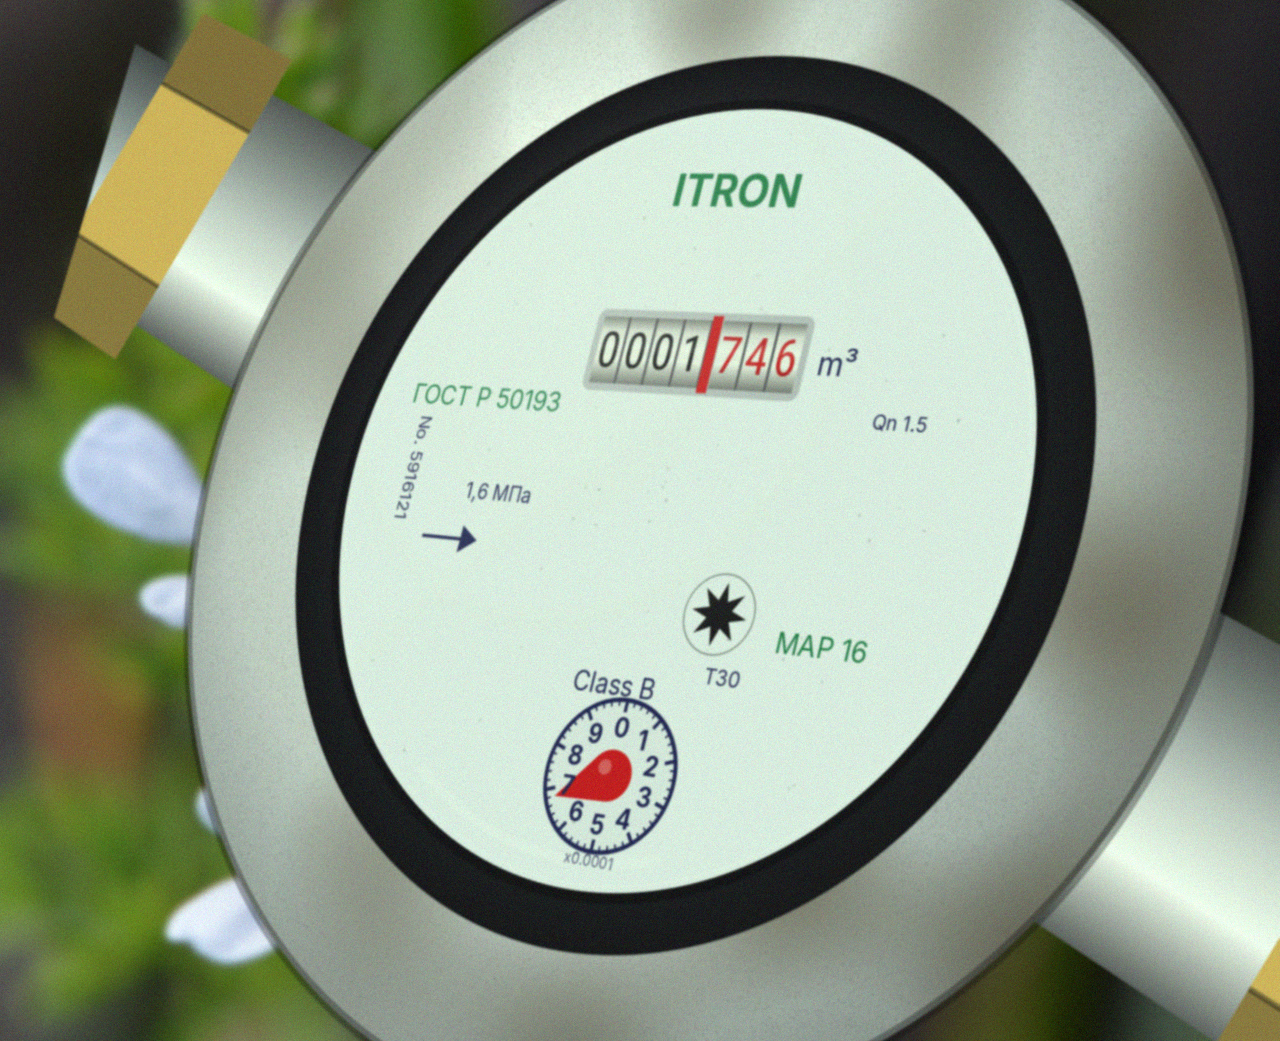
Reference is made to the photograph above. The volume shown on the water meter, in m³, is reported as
1.7466 m³
